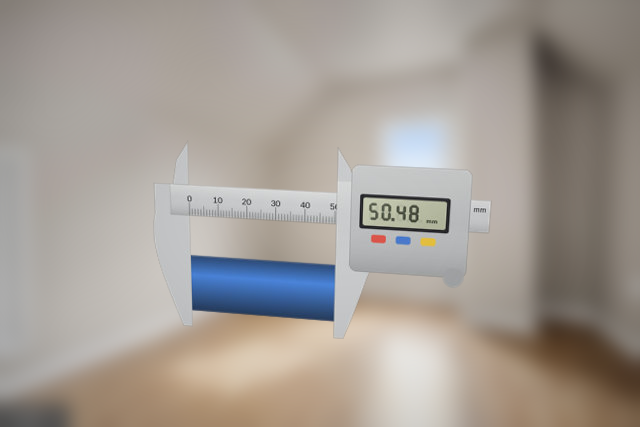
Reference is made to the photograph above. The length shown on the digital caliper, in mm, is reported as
50.48 mm
